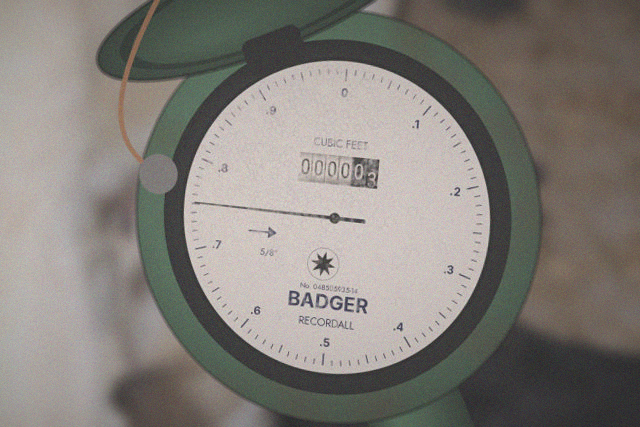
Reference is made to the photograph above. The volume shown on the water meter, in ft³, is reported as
2.75 ft³
